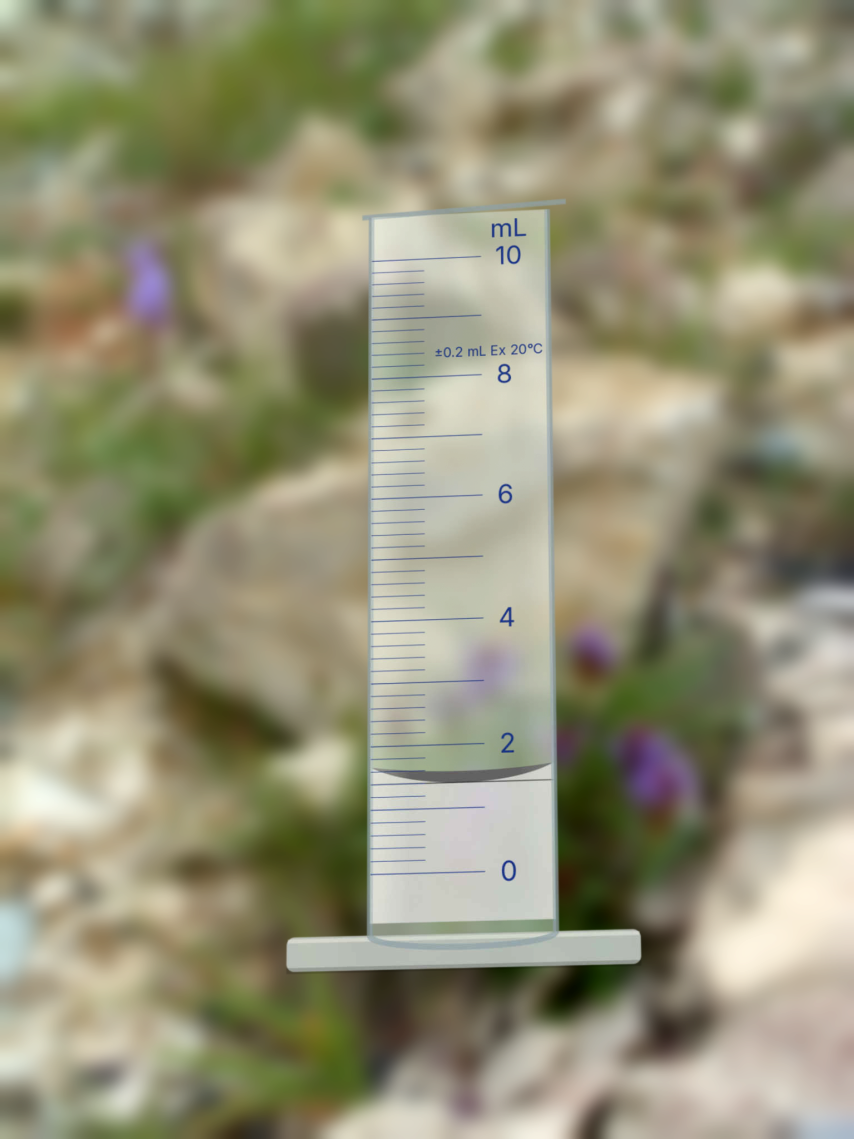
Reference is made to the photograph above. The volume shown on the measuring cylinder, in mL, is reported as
1.4 mL
